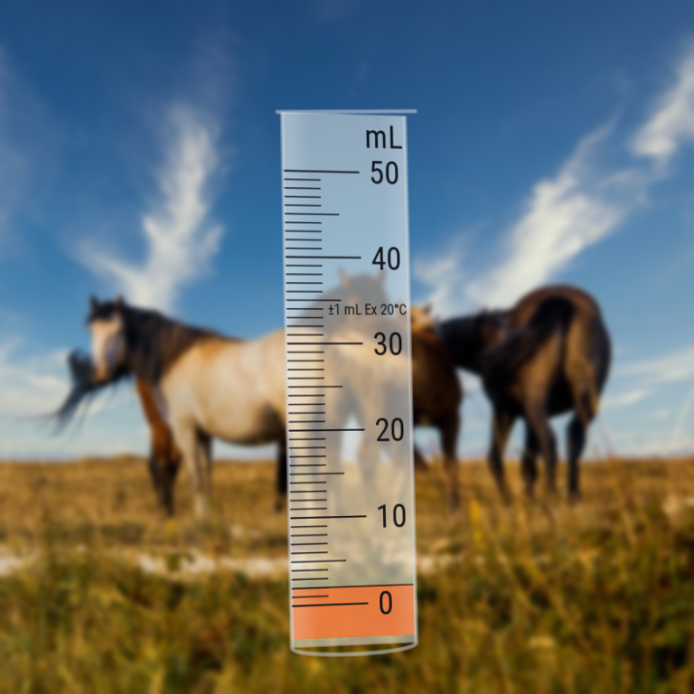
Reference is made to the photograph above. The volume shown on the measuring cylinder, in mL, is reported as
2 mL
